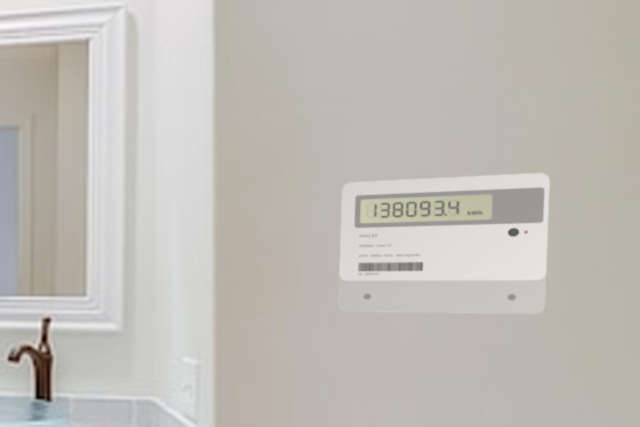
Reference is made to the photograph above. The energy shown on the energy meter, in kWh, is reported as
138093.4 kWh
